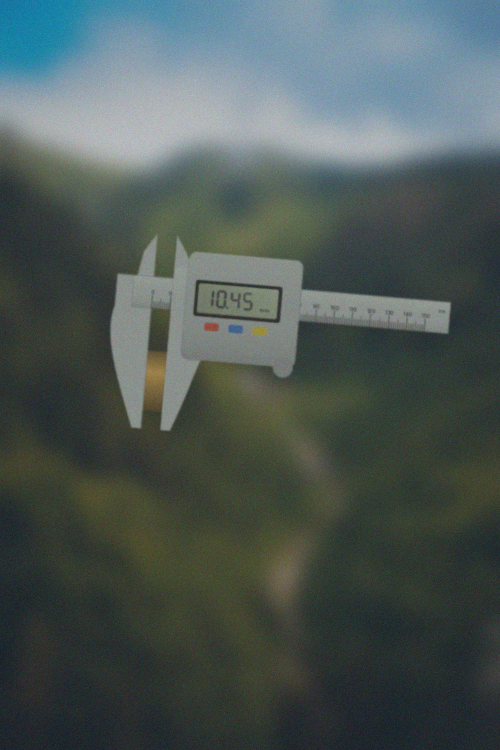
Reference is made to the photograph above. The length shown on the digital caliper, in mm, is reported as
10.45 mm
